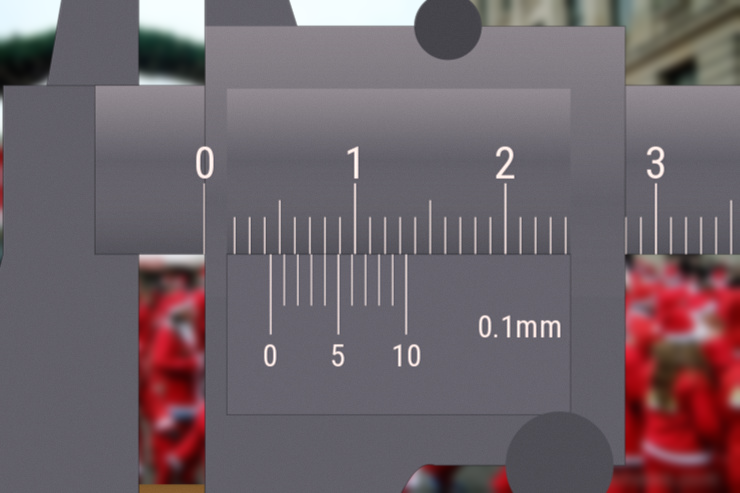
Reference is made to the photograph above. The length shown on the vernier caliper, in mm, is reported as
4.4 mm
